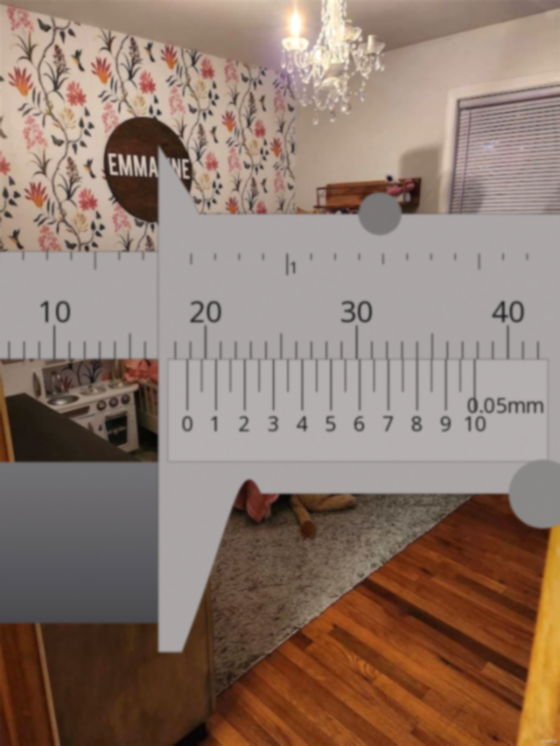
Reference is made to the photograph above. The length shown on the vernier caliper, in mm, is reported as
18.8 mm
